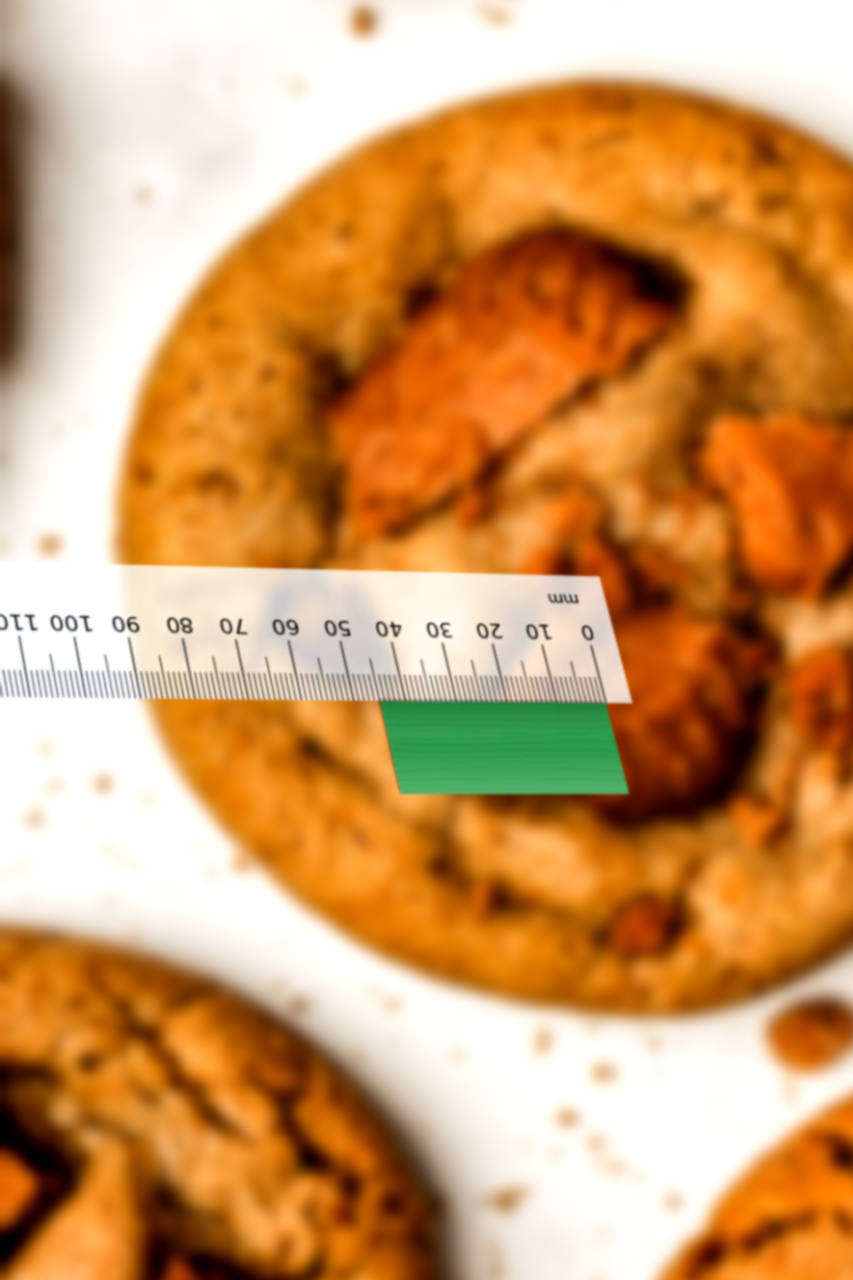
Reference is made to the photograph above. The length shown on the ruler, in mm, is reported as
45 mm
